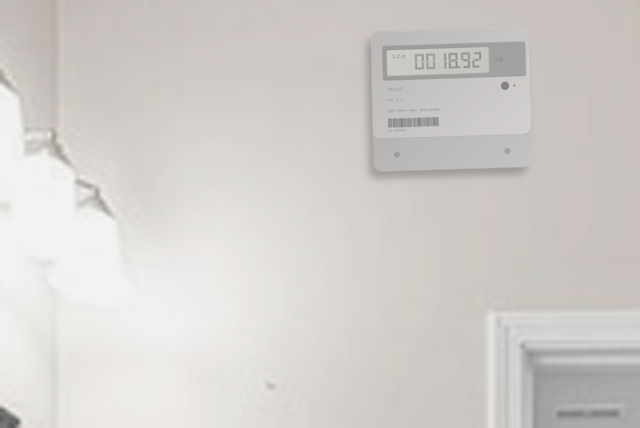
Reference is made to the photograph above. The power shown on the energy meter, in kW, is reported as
18.92 kW
